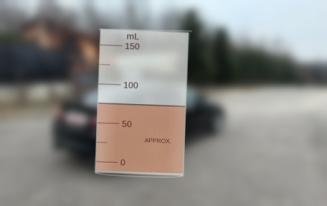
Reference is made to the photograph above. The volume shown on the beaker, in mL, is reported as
75 mL
